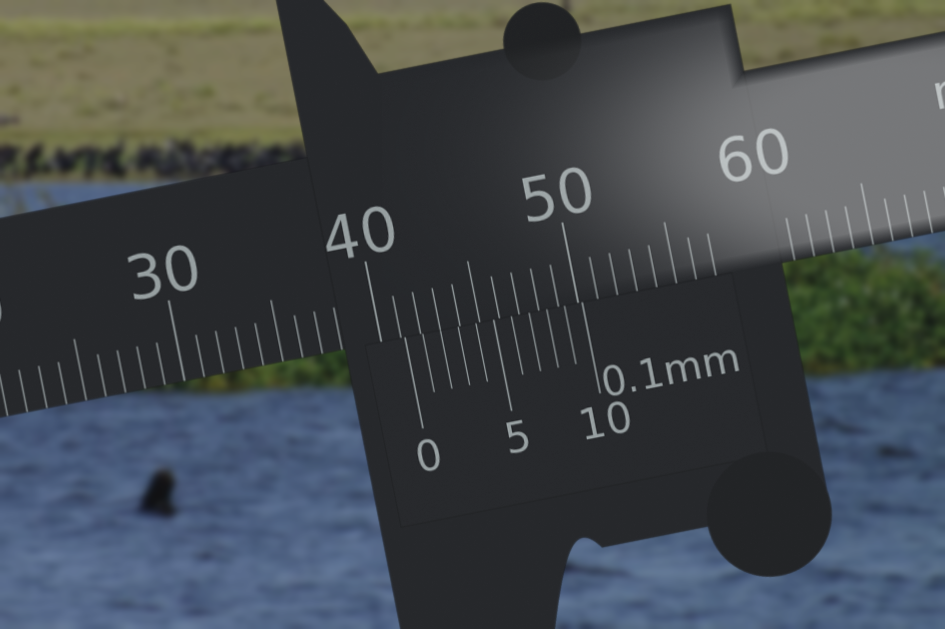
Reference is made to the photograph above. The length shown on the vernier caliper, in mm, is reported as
41.2 mm
